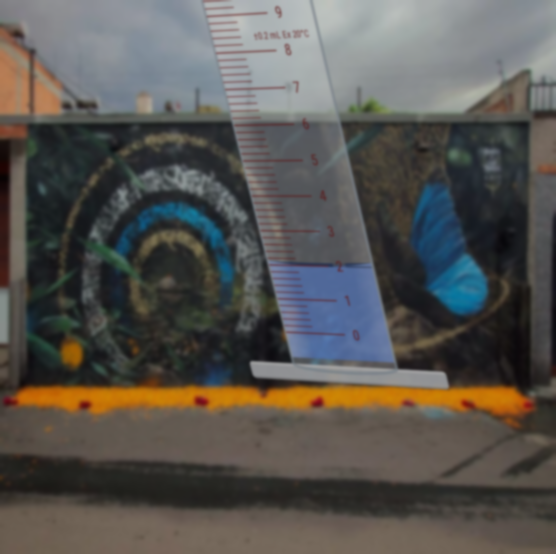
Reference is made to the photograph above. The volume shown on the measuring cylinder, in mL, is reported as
2 mL
